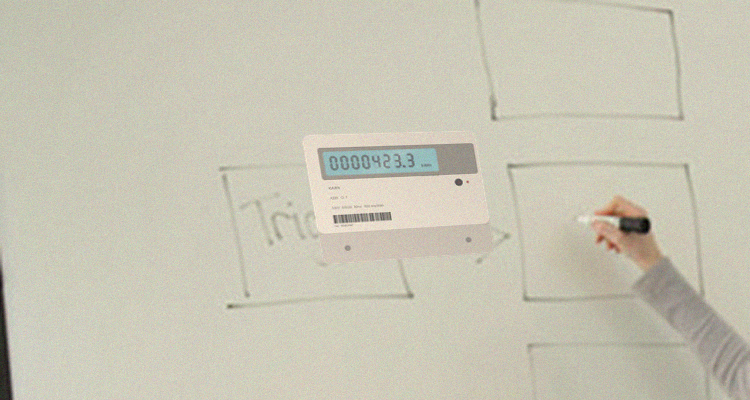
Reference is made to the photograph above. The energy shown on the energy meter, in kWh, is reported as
423.3 kWh
